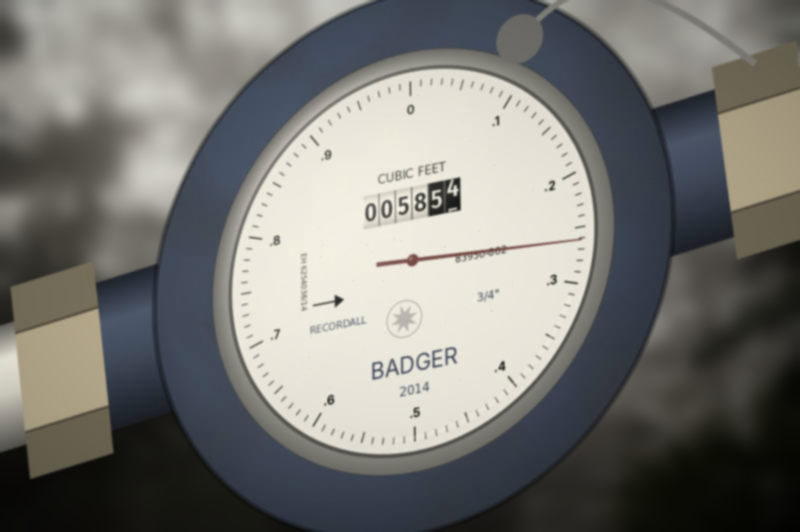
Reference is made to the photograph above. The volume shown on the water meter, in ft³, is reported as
5854.26 ft³
